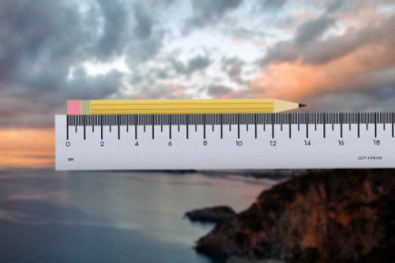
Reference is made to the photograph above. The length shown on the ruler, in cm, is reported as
14 cm
